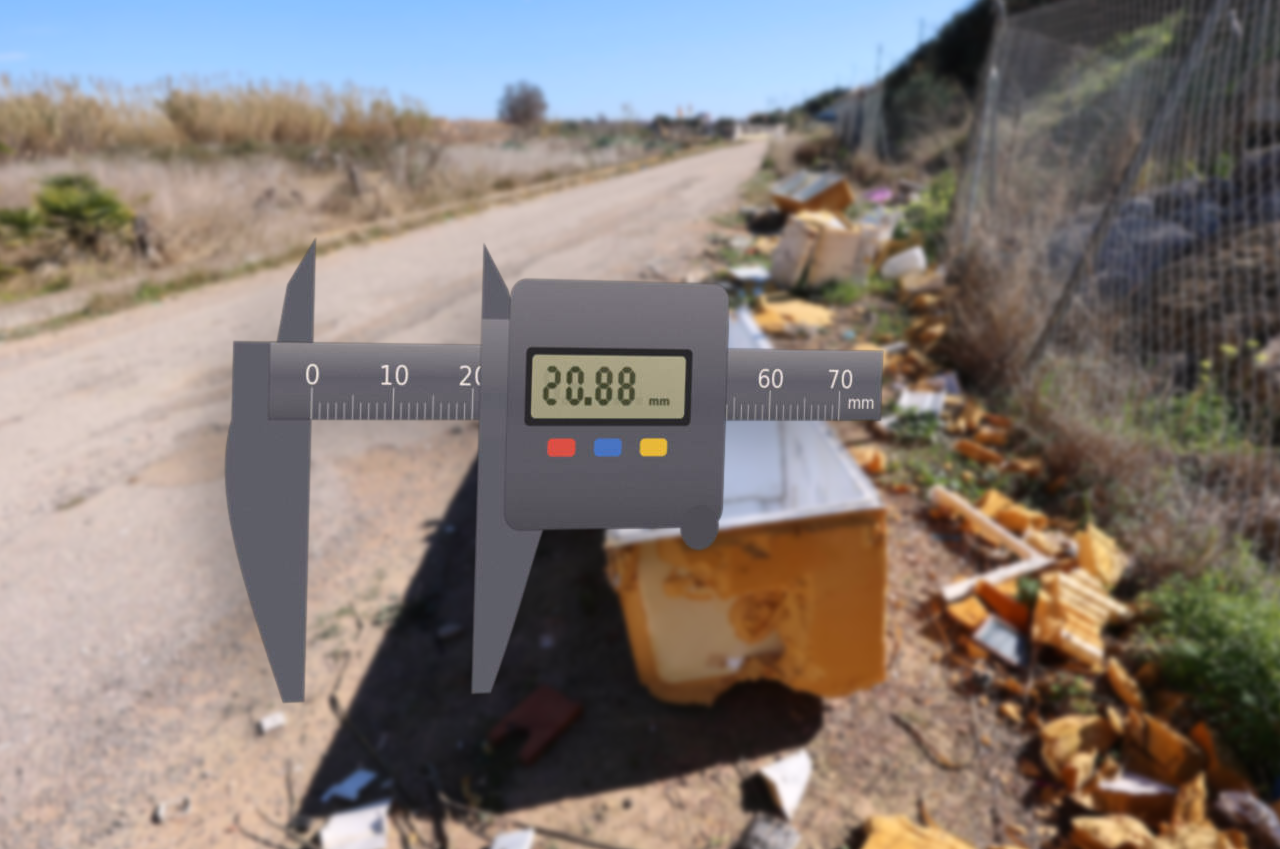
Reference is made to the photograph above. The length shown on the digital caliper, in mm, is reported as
20.88 mm
